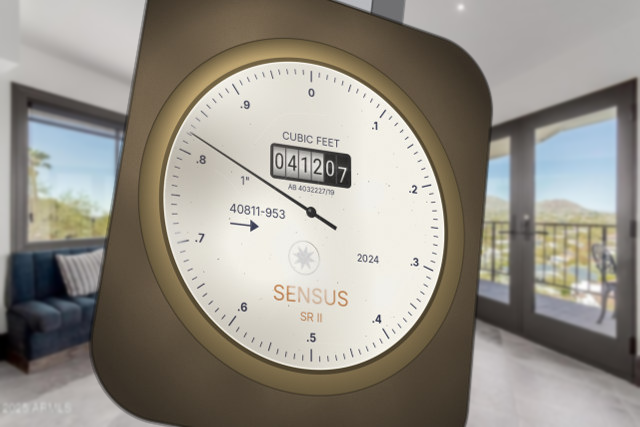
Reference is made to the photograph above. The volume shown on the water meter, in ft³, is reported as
41206.82 ft³
